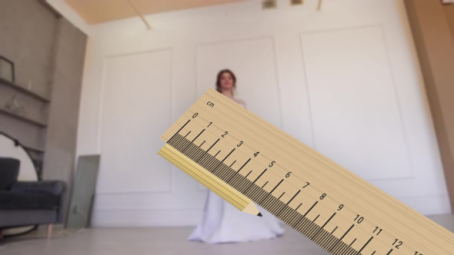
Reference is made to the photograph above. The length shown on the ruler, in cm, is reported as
6.5 cm
